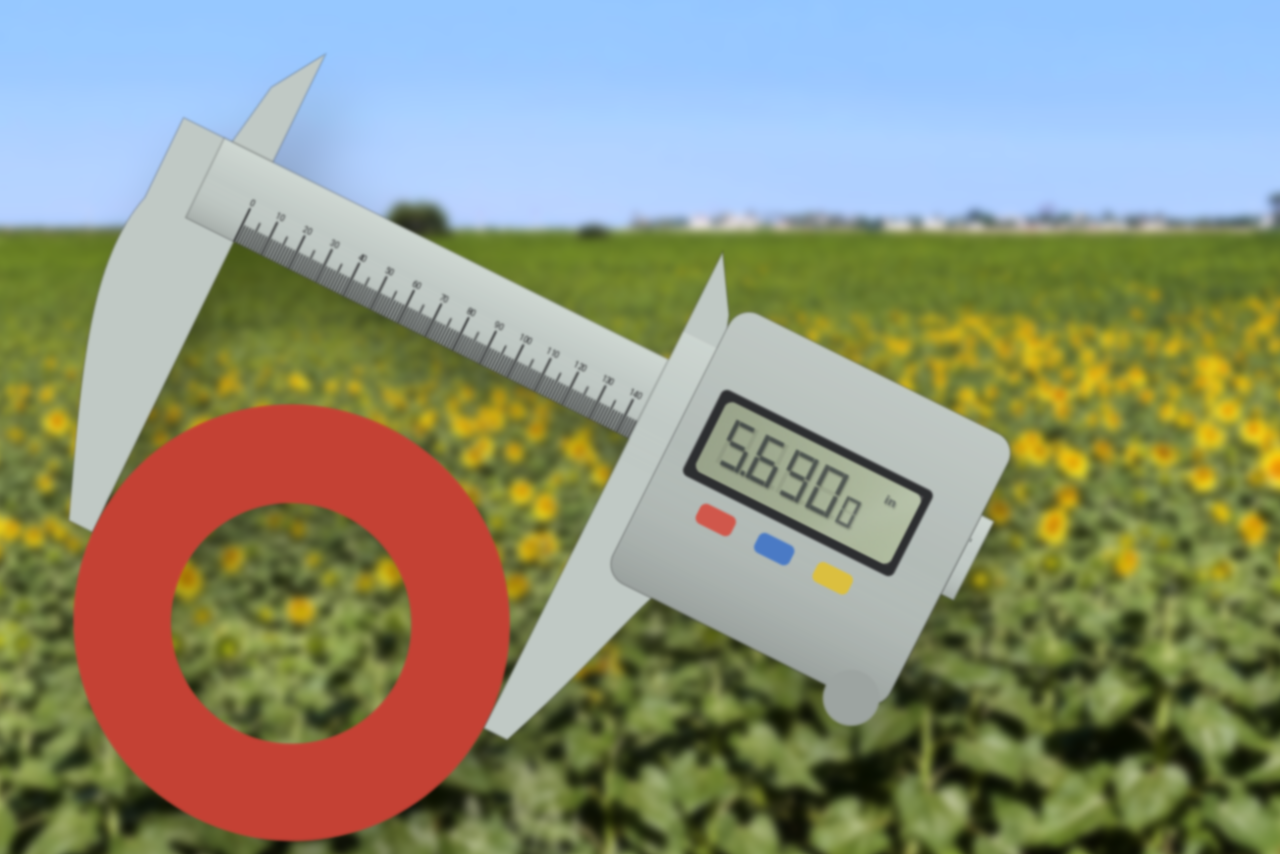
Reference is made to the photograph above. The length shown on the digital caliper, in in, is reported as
5.6900 in
